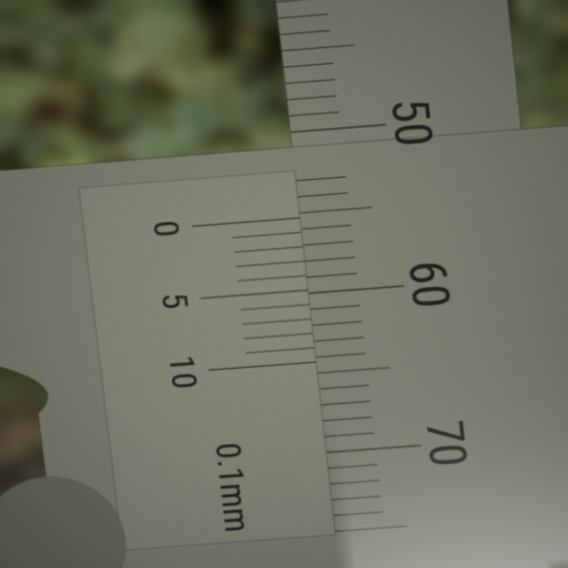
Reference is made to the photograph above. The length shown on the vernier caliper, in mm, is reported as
55.3 mm
